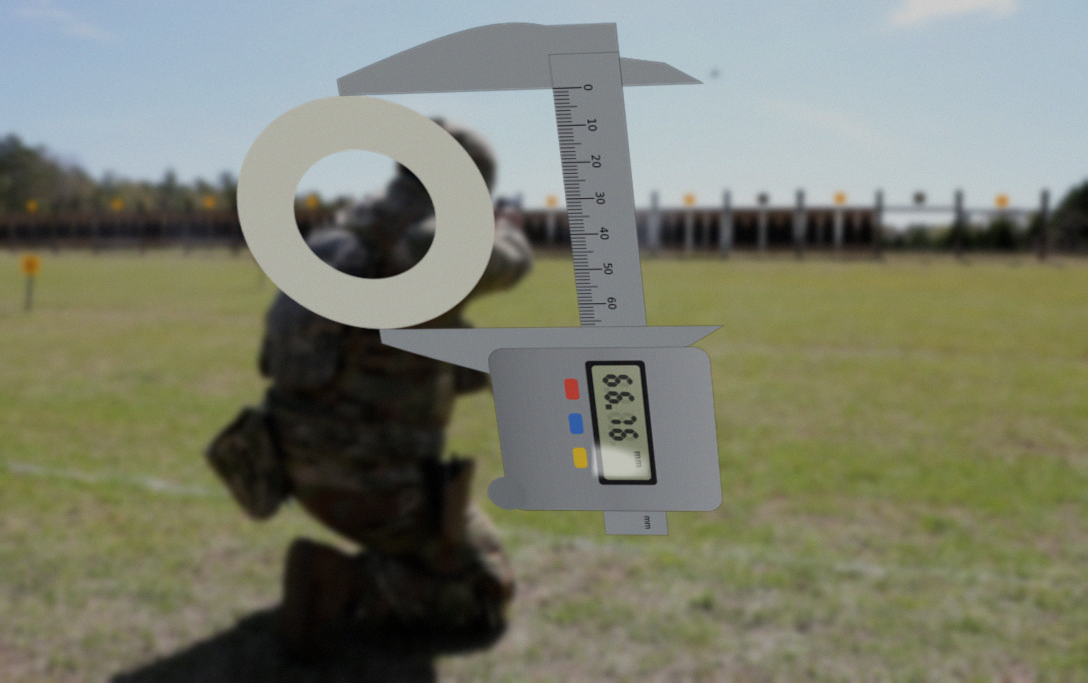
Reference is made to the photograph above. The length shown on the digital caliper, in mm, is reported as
66.76 mm
